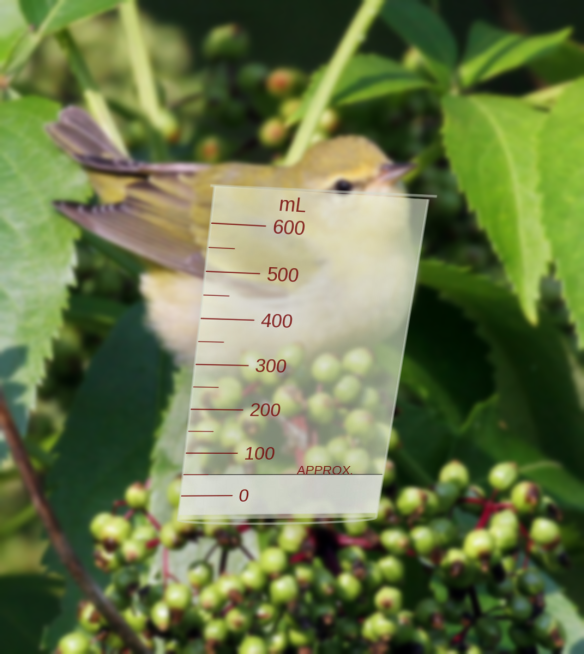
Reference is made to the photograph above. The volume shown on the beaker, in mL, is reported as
50 mL
